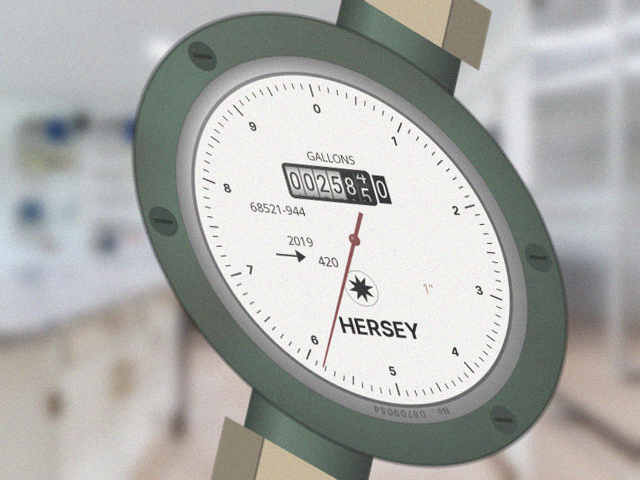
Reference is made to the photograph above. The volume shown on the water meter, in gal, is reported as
25845.8 gal
